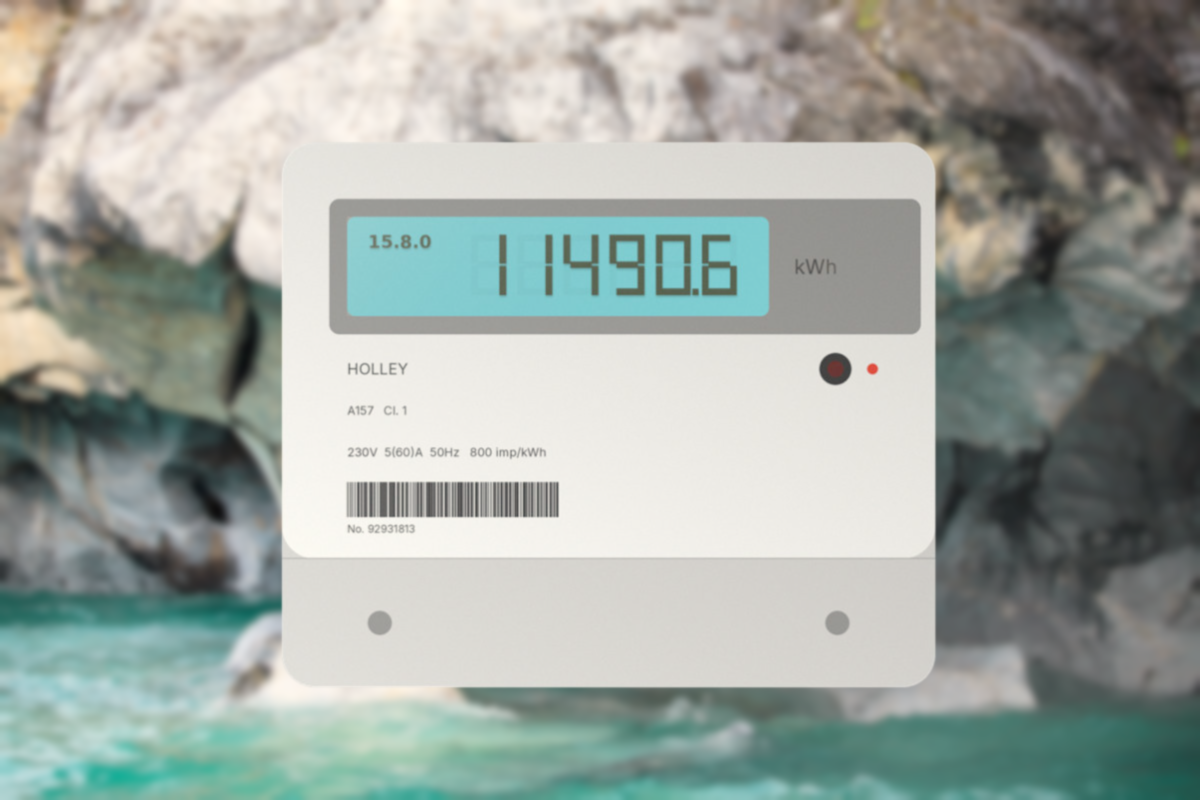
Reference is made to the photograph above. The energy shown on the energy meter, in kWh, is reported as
11490.6 kWh
